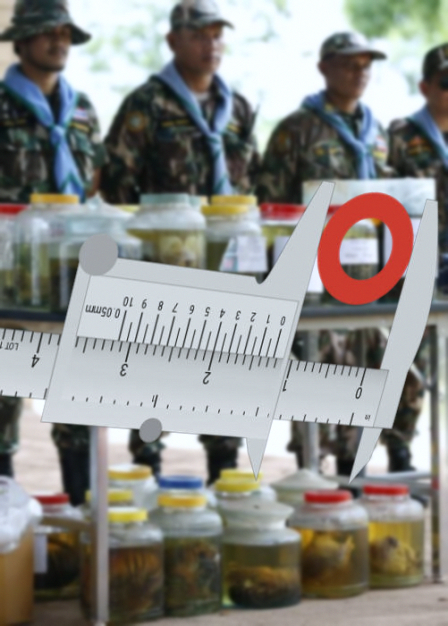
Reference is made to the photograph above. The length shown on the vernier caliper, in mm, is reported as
12.4 mm
